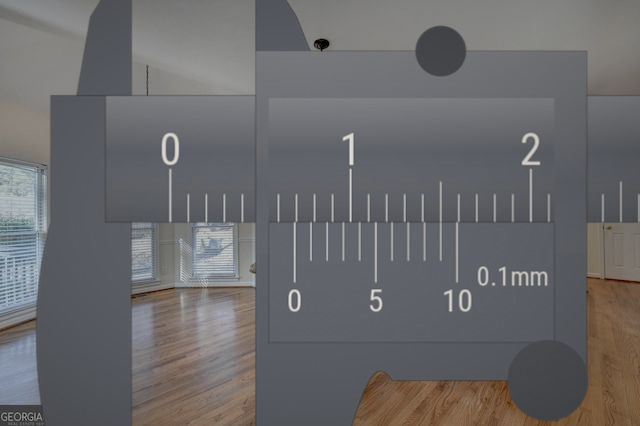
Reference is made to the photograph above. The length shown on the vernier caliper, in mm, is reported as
6.9 mm
